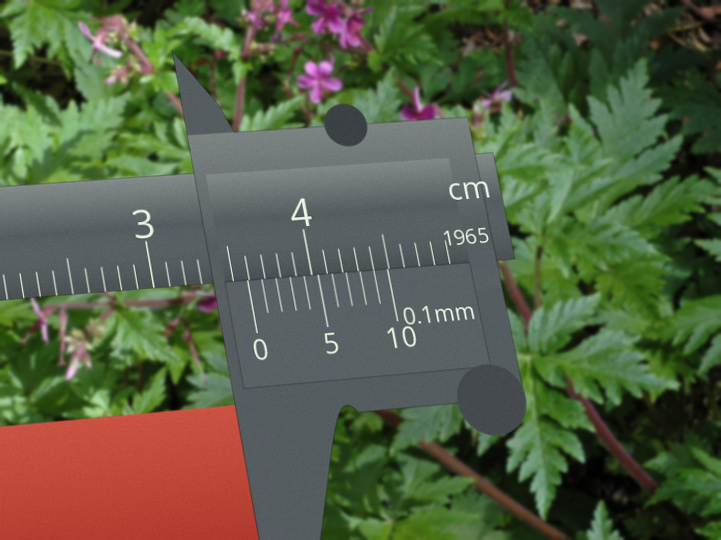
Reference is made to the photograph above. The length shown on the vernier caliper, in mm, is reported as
35.9 mm
